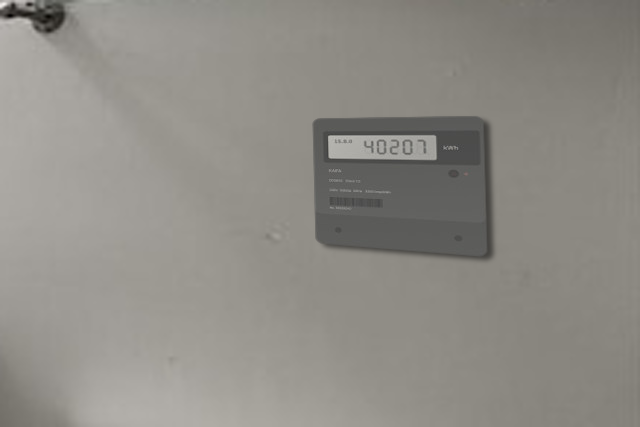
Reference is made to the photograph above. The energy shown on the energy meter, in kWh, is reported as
40207 kWh
